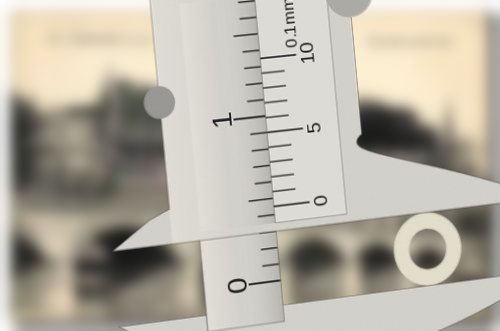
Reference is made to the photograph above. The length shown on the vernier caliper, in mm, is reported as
4.5 mm
